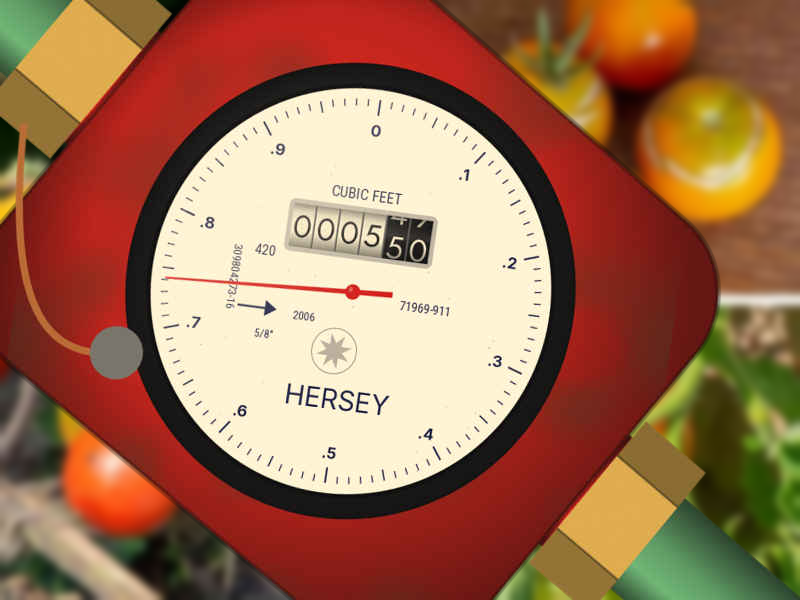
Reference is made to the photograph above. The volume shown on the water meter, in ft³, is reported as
549.74 ft³
